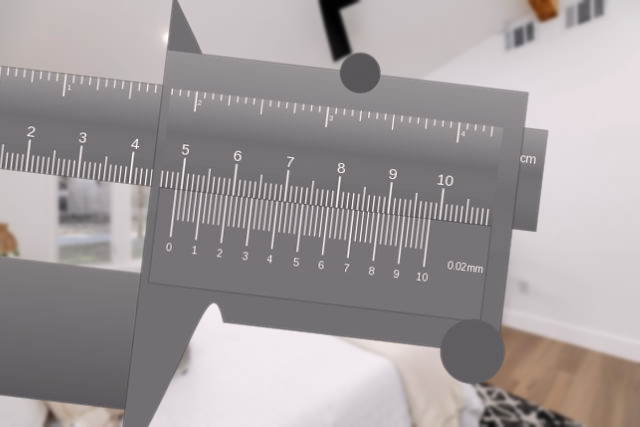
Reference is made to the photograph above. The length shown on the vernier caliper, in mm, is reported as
49.0 mm
